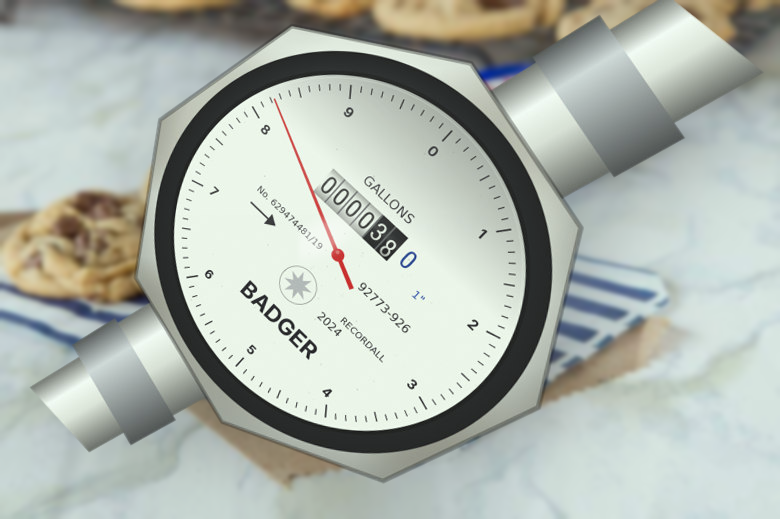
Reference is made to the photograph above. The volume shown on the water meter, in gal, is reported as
378.2 gal
